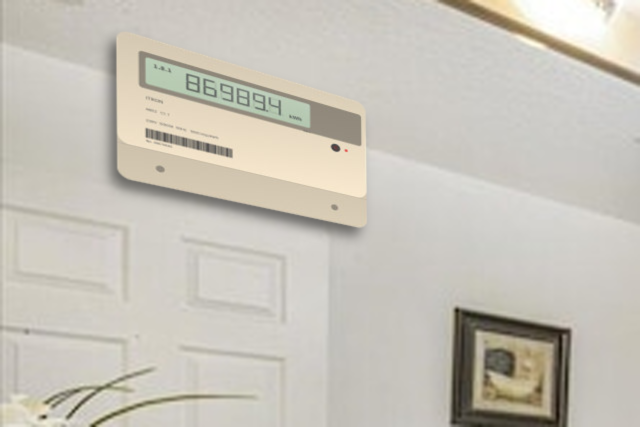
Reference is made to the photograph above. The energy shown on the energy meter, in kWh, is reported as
86989.4 kWh
